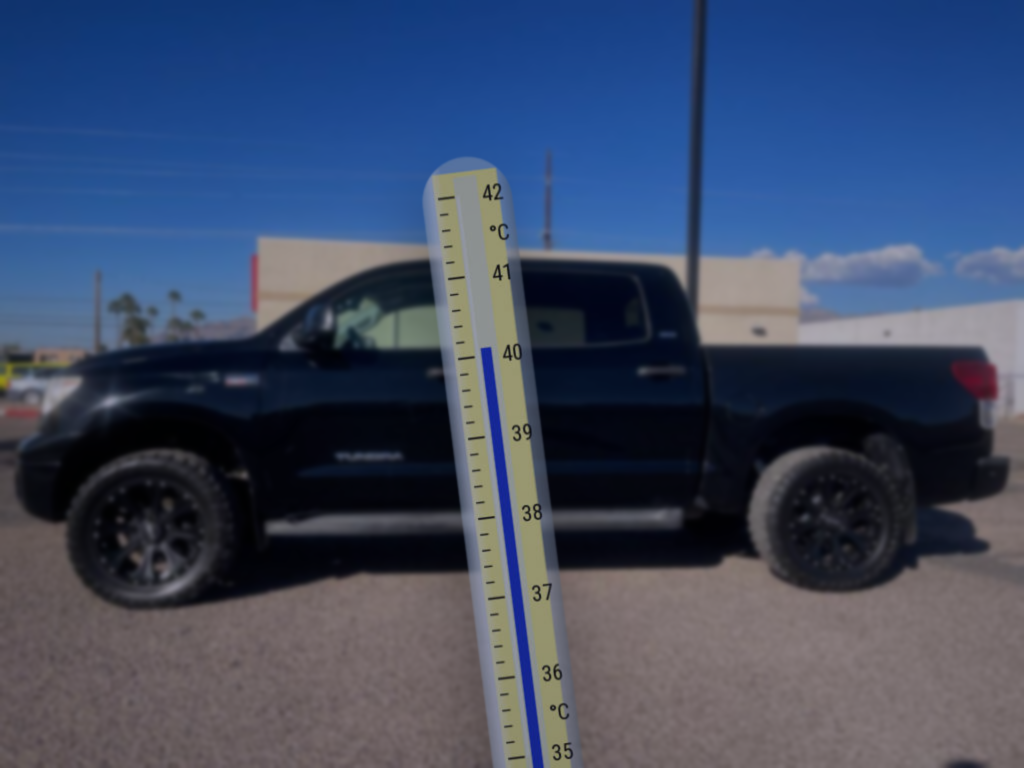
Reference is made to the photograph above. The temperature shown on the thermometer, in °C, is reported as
40.1 °C
